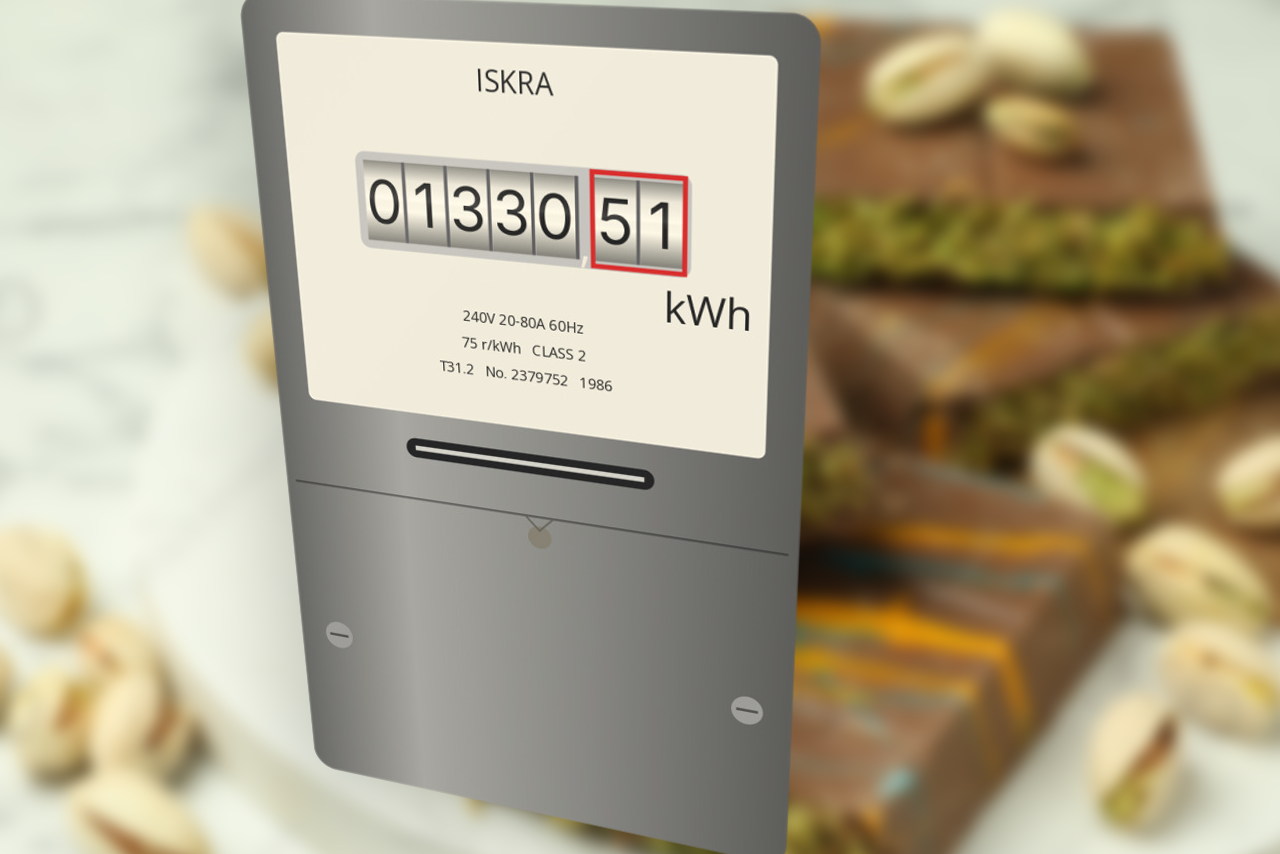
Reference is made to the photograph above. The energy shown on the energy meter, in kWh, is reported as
1330.51 kWh
